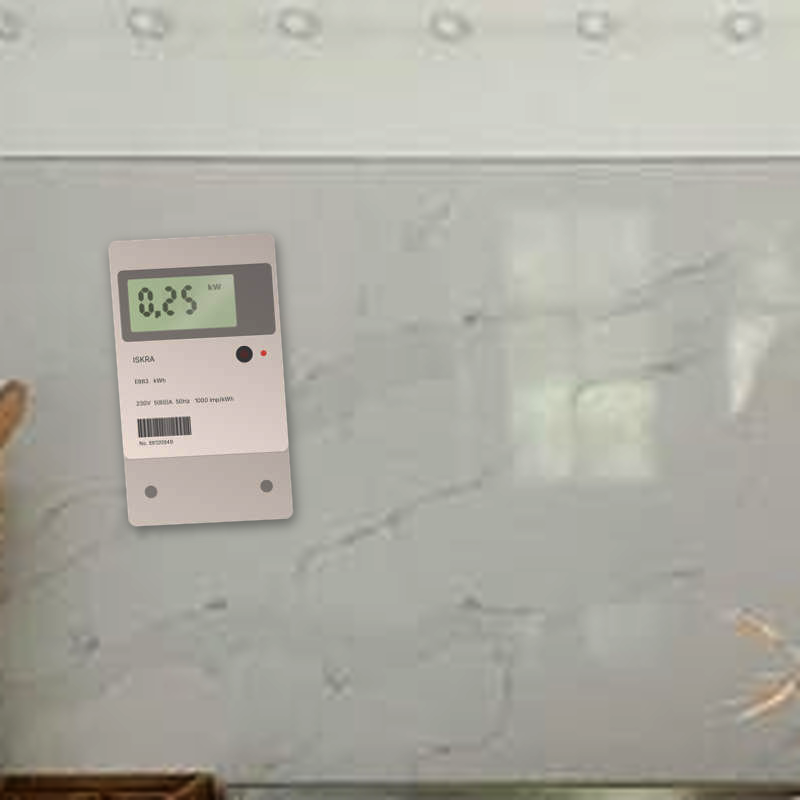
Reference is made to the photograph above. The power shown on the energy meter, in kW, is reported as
0.25 kW
